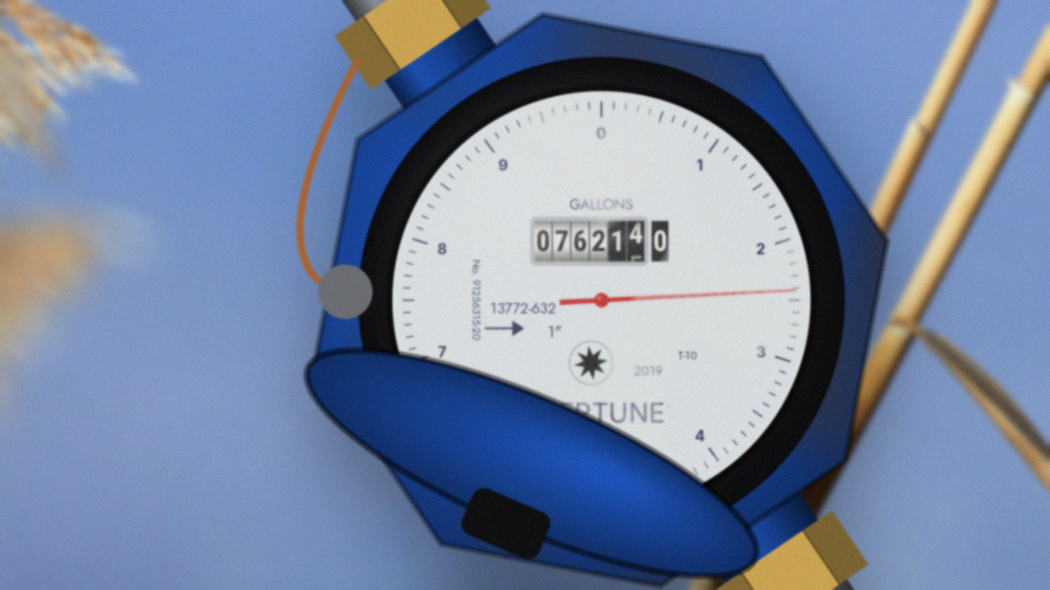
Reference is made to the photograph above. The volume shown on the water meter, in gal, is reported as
762142.4 gal
